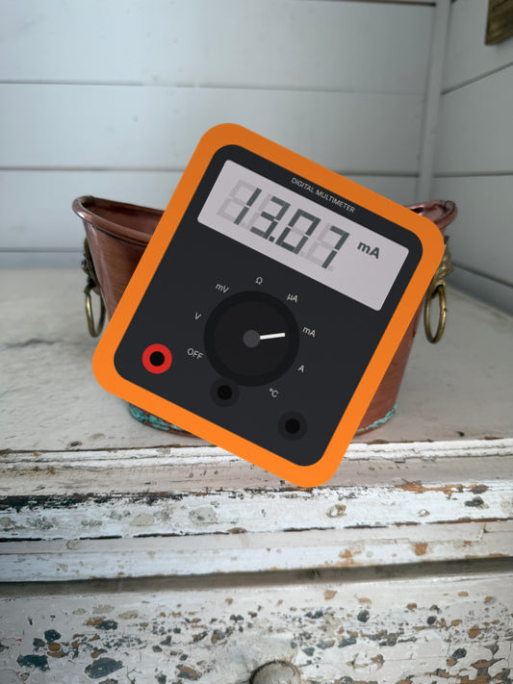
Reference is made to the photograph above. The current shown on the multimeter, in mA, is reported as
13.07 mA
